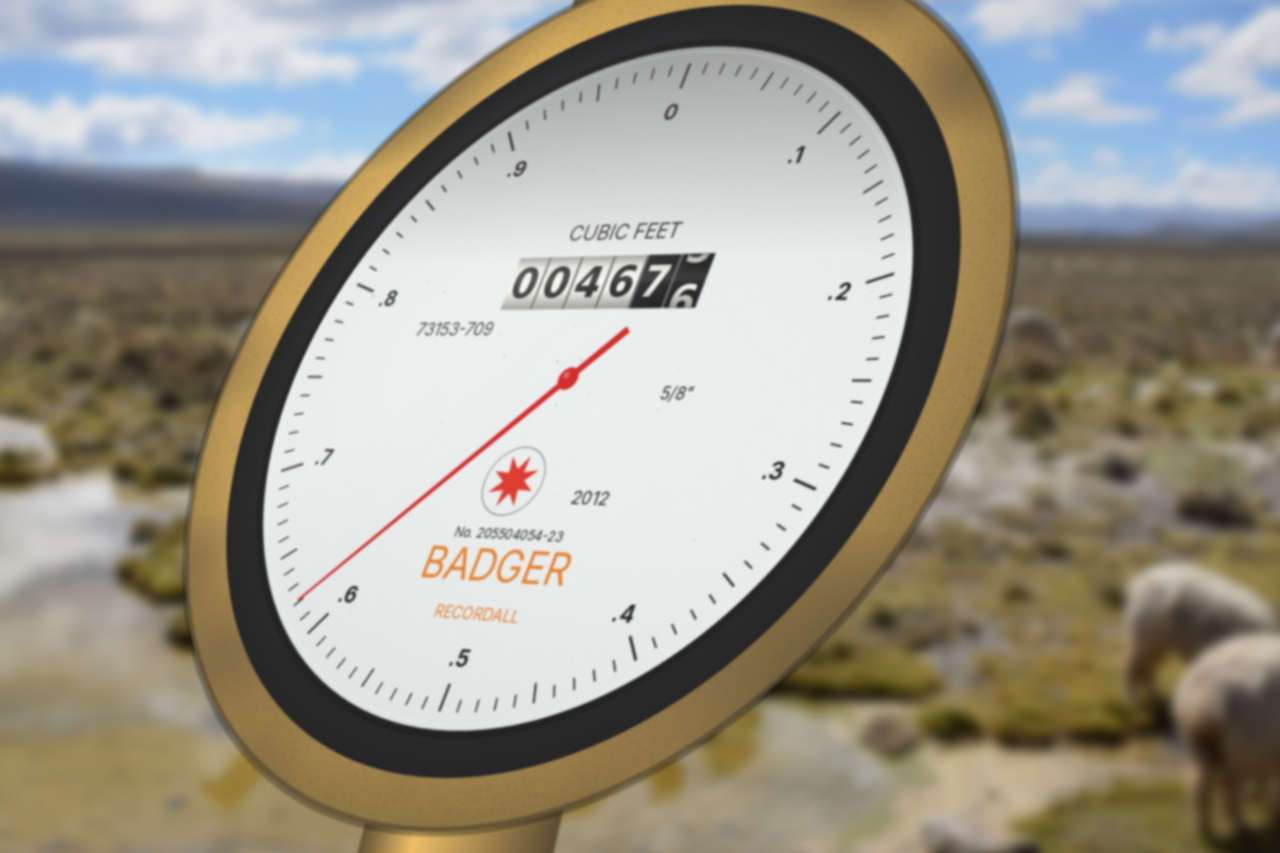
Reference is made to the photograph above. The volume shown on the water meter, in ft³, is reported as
4675.62 ft³
